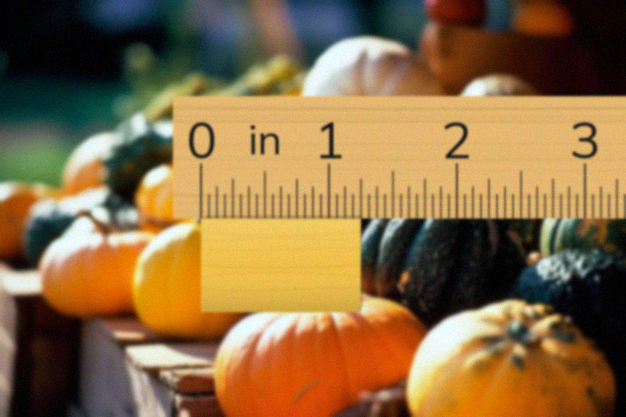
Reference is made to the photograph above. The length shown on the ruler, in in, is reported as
1.25 in
